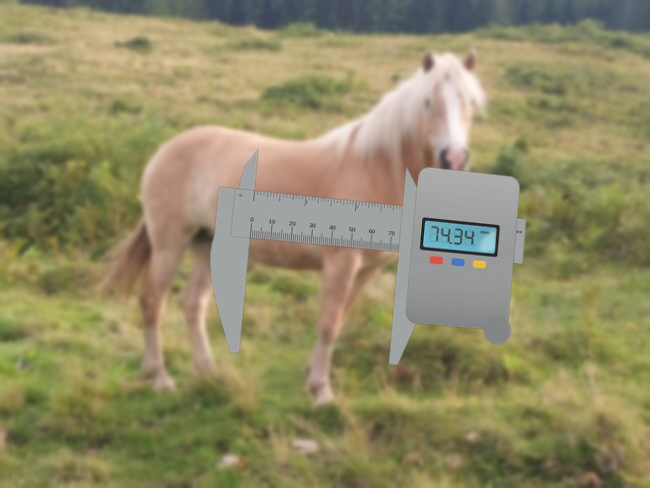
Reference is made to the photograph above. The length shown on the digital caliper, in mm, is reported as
74.34 mm
